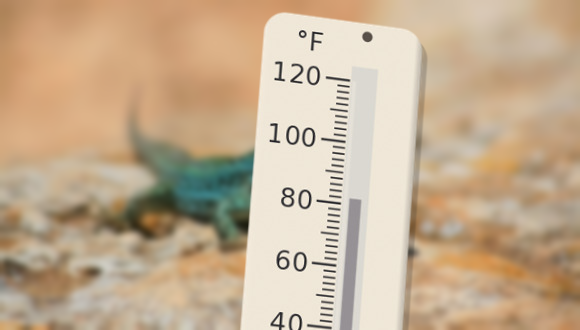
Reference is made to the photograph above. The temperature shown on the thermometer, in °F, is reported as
82 °F
